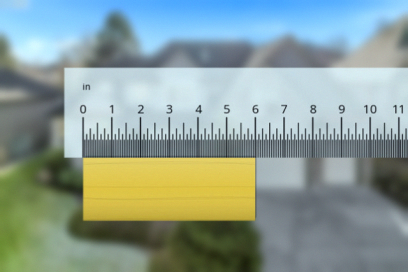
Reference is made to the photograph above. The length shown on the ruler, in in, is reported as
6 in
